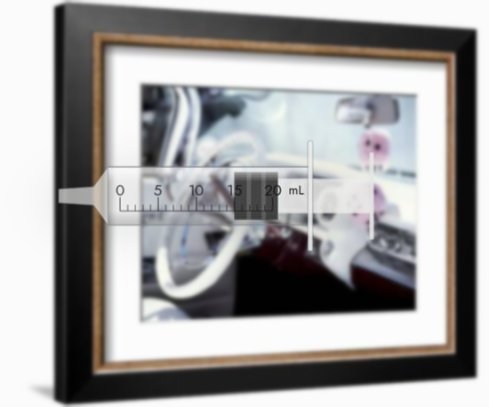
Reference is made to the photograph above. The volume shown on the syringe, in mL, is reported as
15 mL
